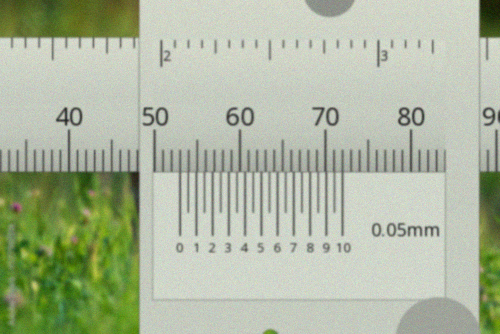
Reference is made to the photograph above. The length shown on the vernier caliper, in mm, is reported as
53.0 mm
